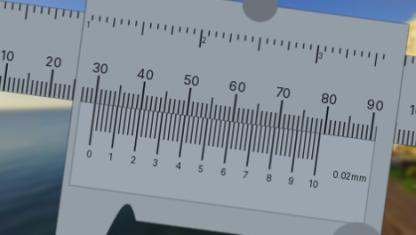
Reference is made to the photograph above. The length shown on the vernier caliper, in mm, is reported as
30.0 mm
